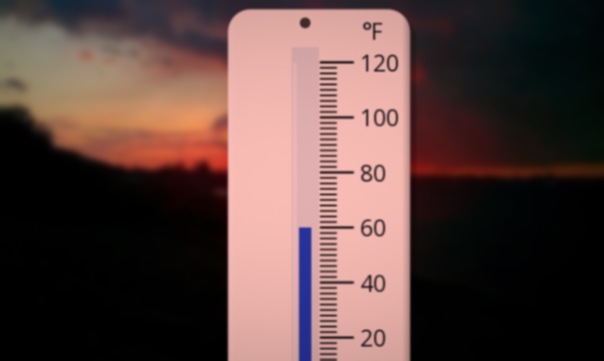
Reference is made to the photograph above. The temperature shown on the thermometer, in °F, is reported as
60 °F
